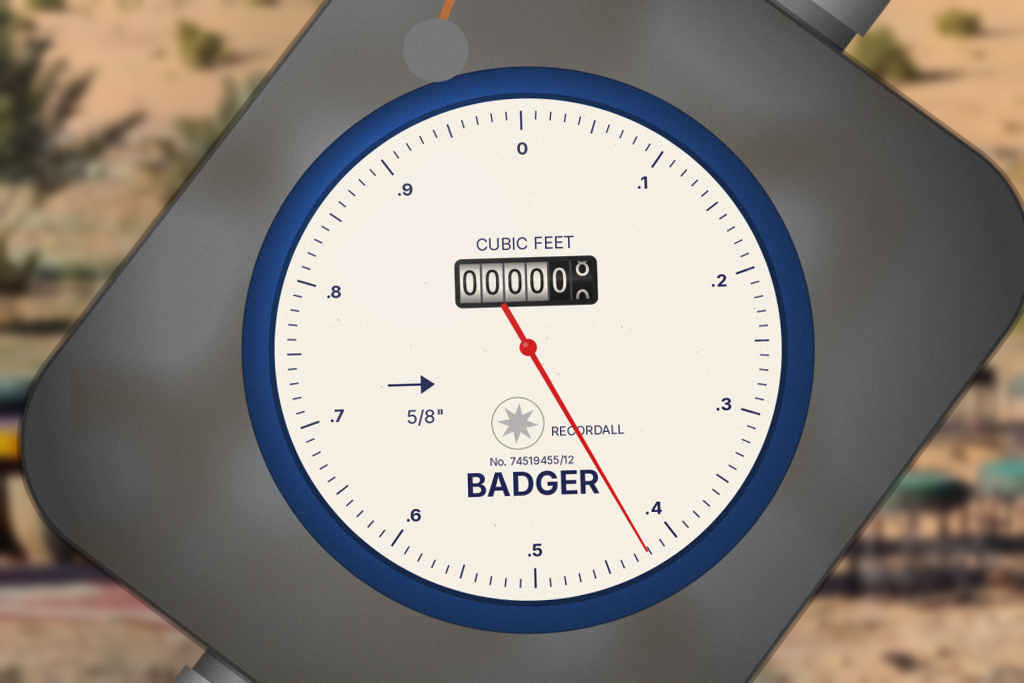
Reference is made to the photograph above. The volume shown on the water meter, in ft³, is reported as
8.42 ft³
